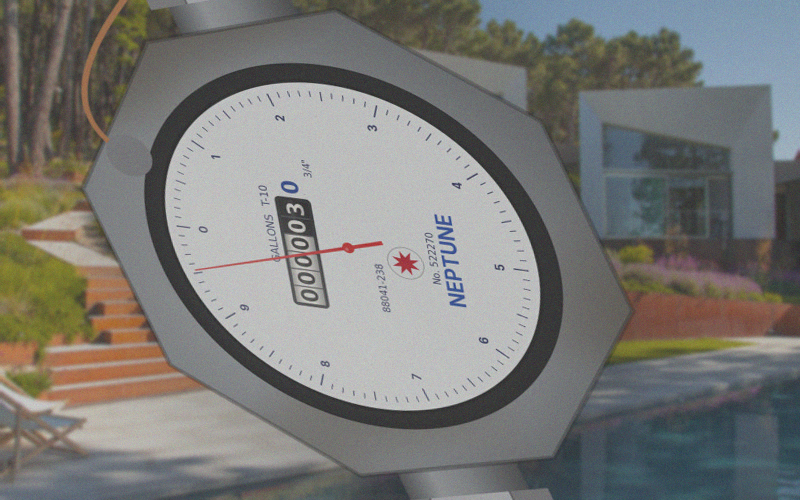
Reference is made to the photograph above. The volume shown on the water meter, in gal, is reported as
29.5 gal
